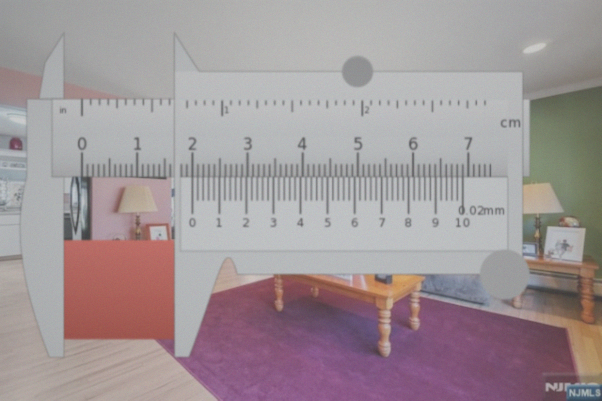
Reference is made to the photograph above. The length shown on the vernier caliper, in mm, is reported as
20.0 mm
